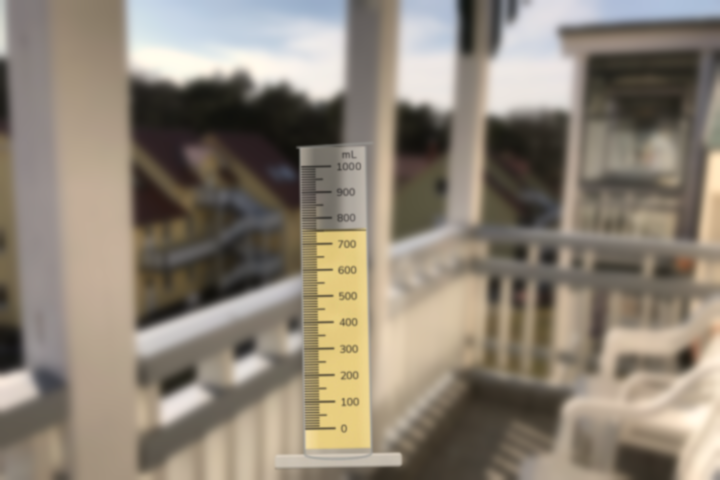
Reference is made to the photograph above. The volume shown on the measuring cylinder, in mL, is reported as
750 mL
